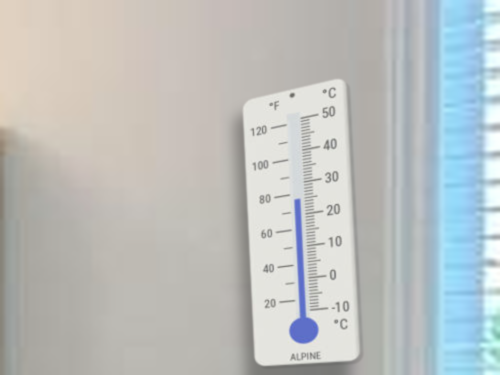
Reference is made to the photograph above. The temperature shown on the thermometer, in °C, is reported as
25 °C
